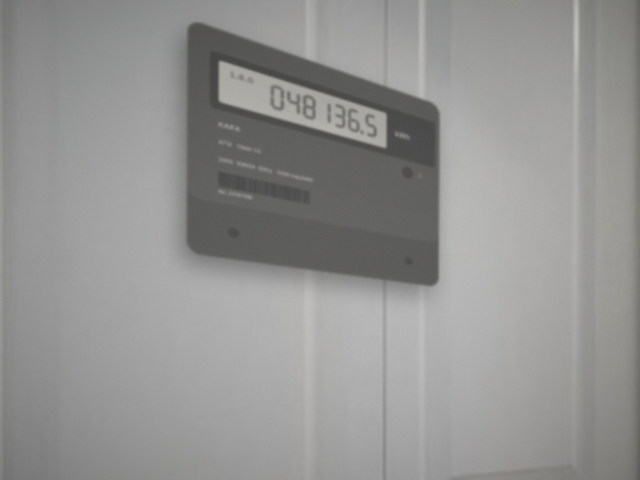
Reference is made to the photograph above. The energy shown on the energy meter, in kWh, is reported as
48136.5 kWh
